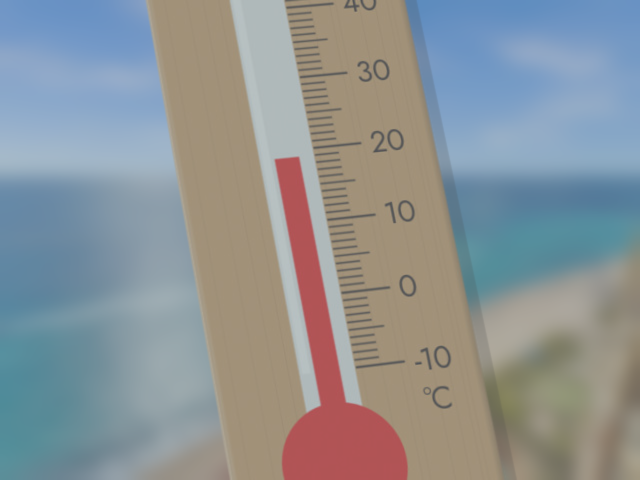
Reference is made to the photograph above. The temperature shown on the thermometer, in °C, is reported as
19 °C
